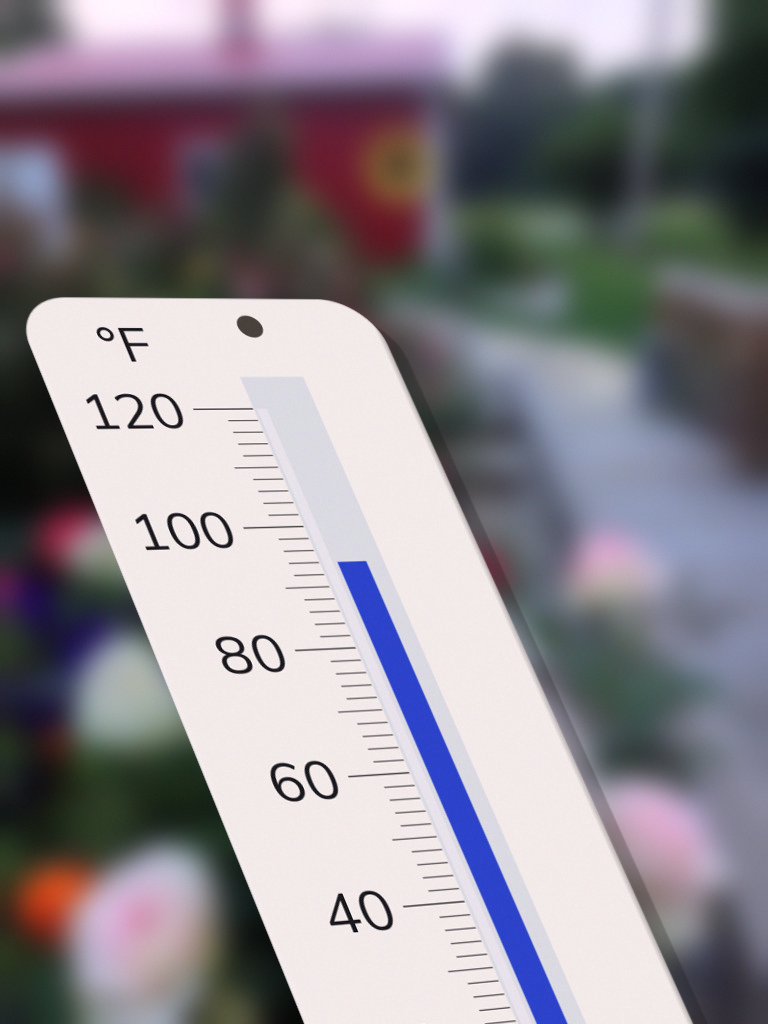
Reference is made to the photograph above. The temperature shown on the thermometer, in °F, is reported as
94 °F
